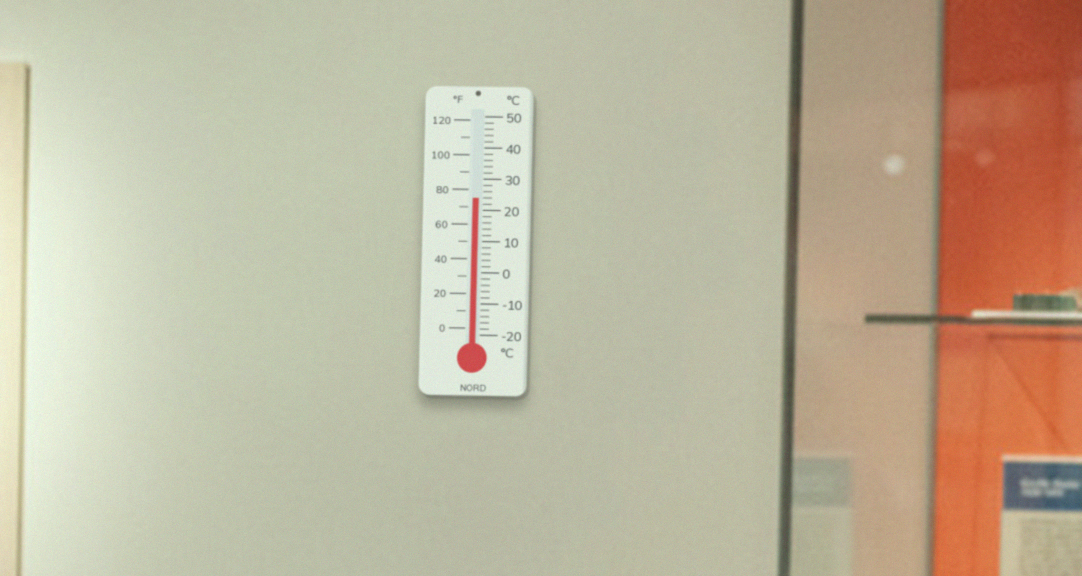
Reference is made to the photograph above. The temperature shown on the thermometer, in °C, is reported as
24 °C
